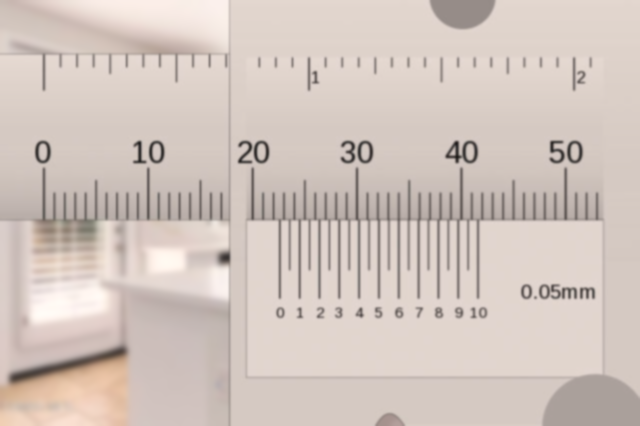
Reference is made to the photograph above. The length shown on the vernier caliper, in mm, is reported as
22.6 mm
